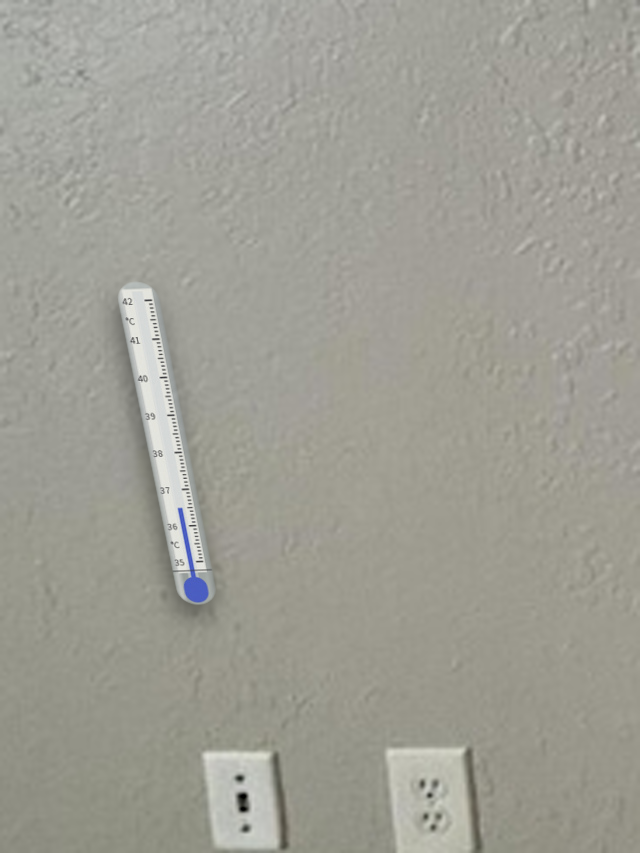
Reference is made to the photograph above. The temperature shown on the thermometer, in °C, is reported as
36.5 °C
